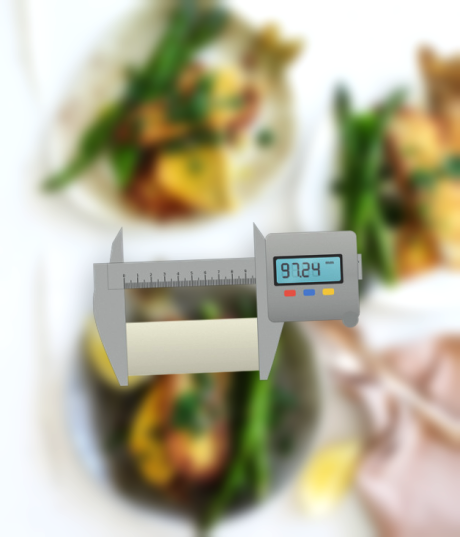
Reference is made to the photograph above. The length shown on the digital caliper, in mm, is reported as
97.24 mm
